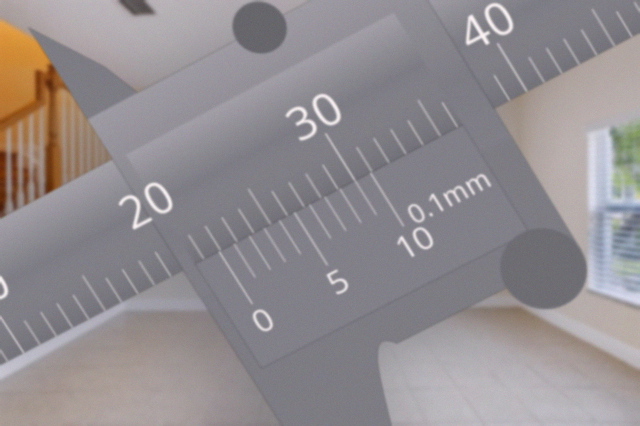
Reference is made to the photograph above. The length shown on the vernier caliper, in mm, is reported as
21.9 mm
